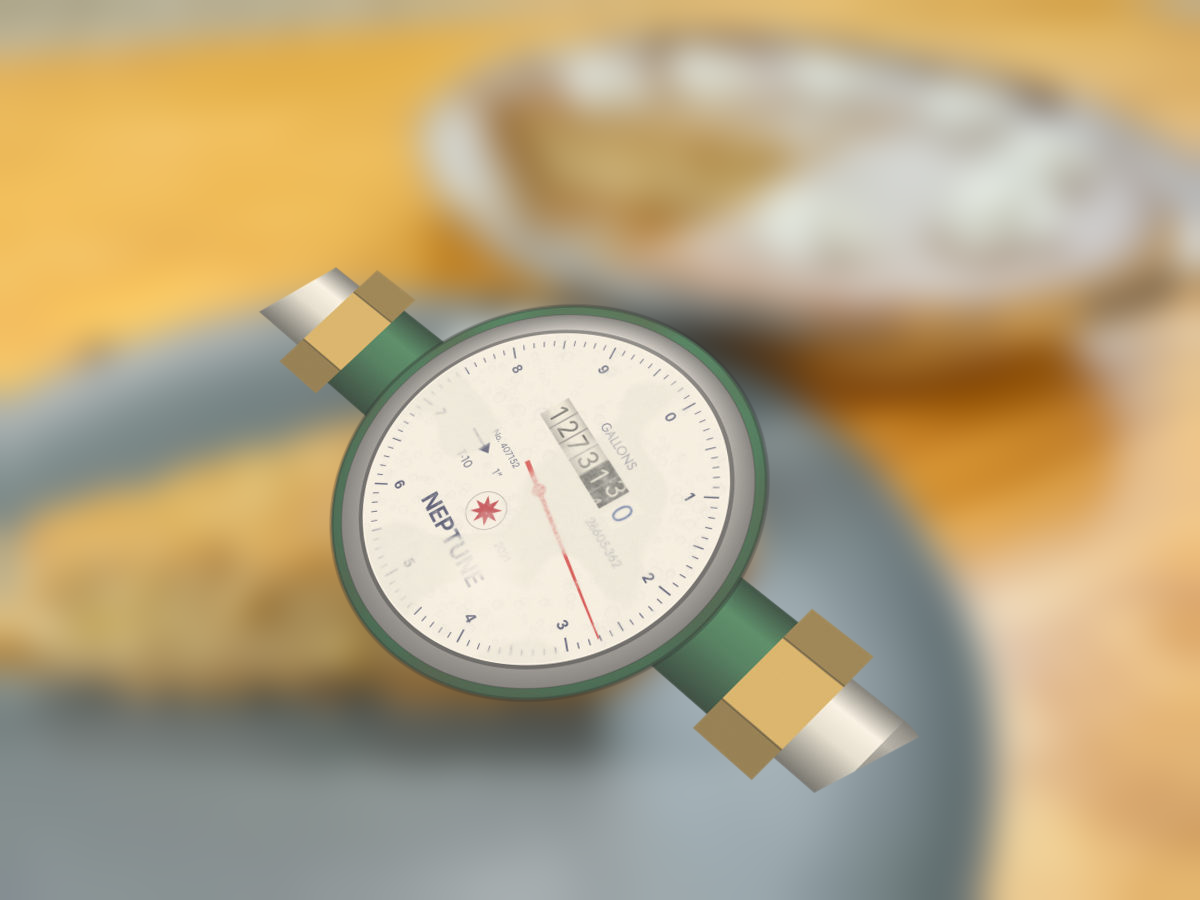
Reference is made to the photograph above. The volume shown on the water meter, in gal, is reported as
1273132.7 gal
